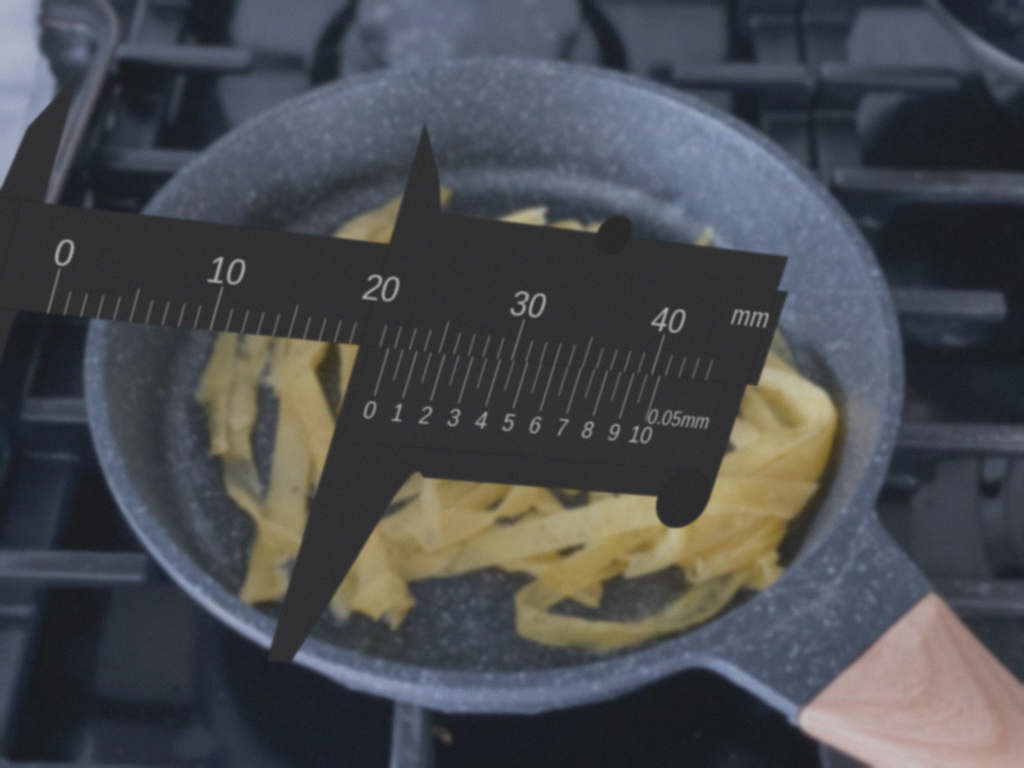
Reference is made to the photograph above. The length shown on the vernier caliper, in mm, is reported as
21.6 mm
